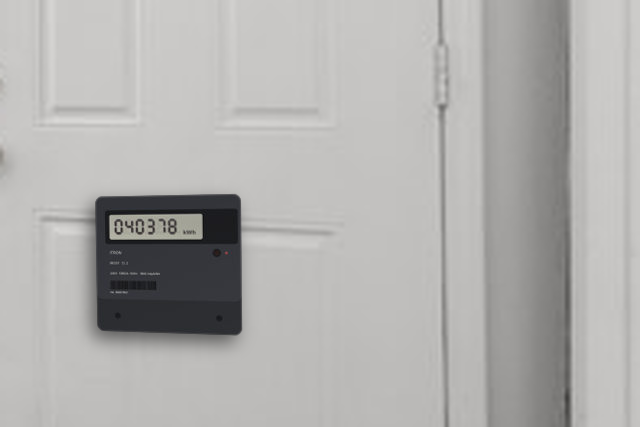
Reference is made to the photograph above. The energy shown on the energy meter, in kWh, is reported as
40378 kWh
